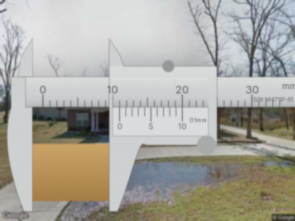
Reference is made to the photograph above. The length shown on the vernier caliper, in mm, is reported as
11.0 mm
